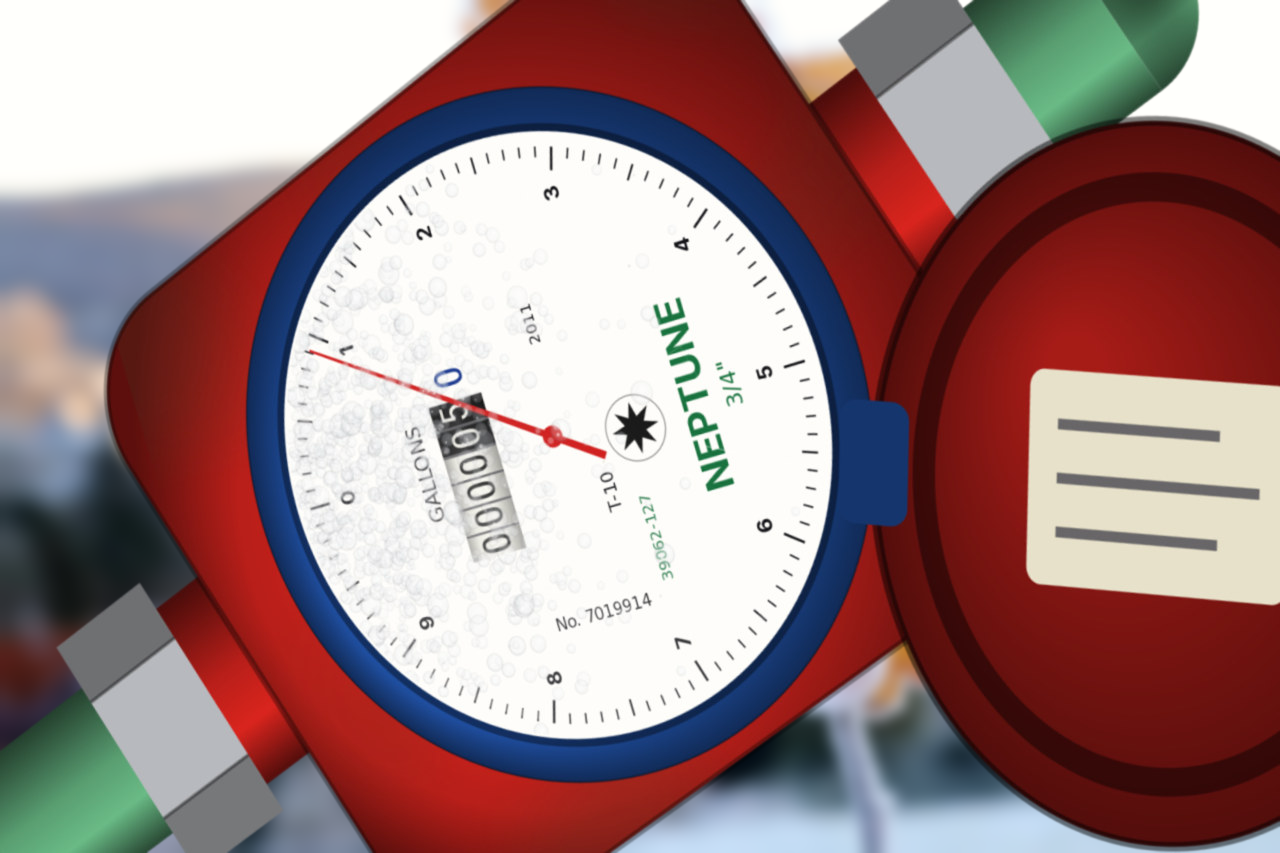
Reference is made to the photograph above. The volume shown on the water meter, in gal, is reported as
50.9 gal
